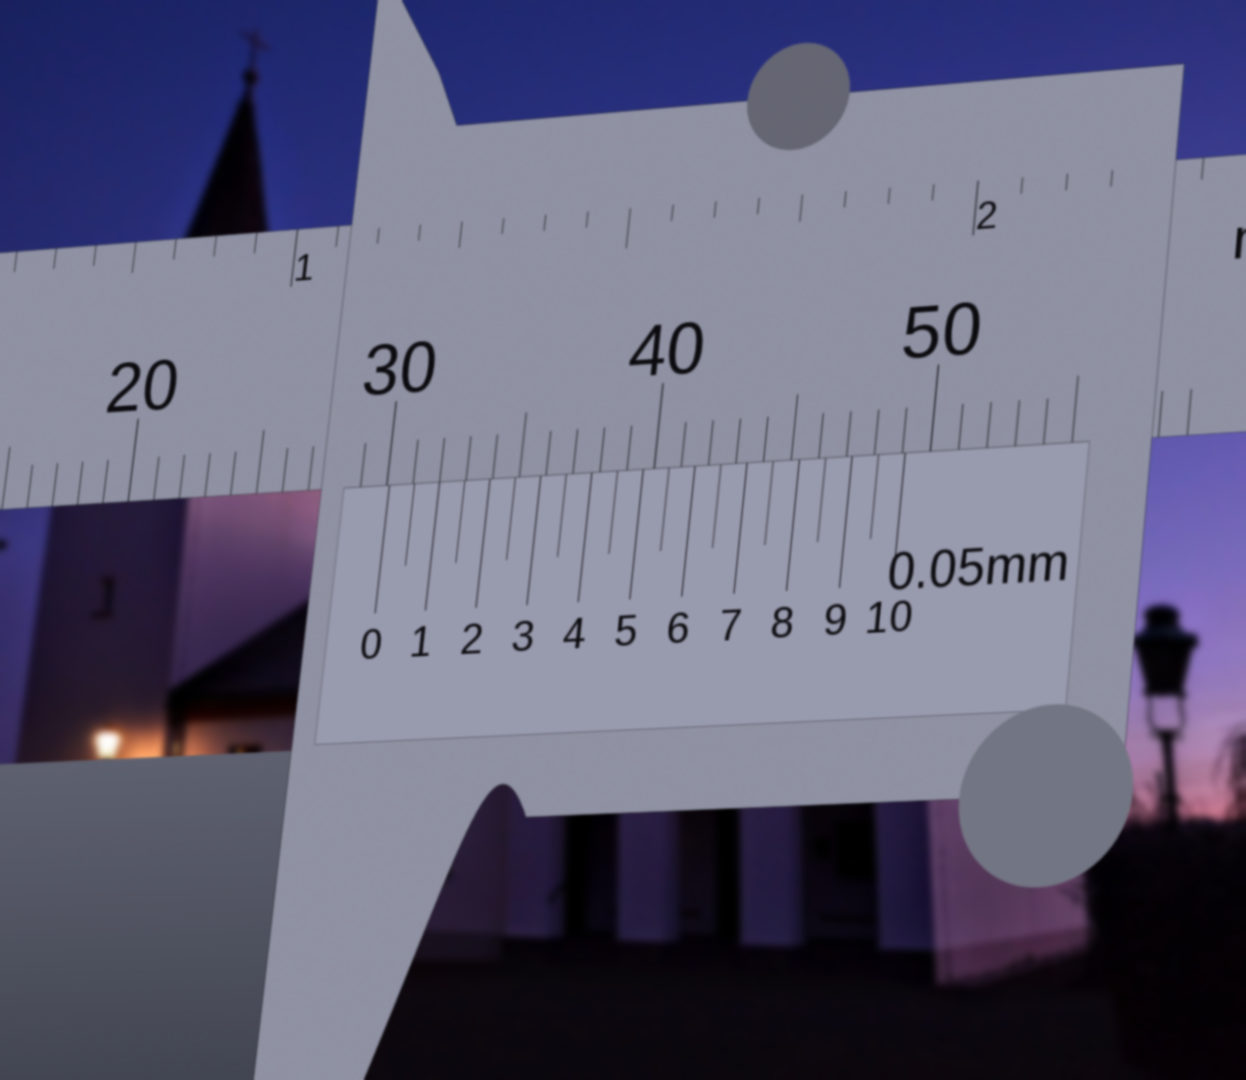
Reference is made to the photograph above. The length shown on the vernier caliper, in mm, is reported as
30.1 mm
